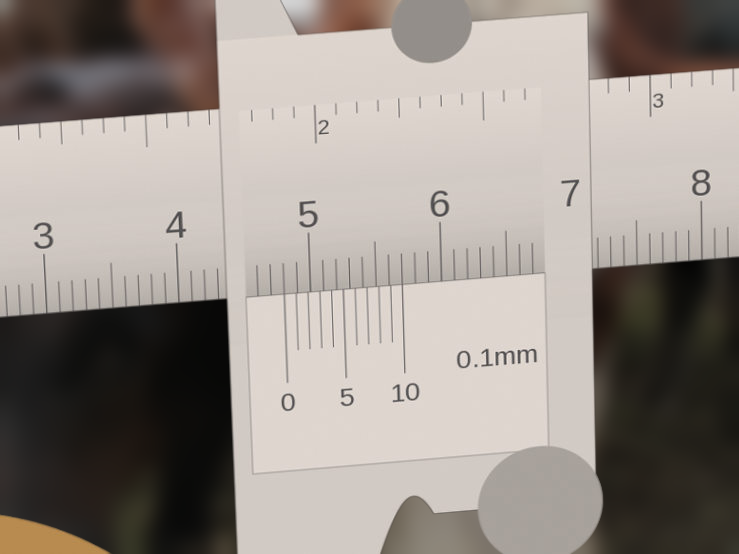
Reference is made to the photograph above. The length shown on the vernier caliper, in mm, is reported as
48.0 mm
